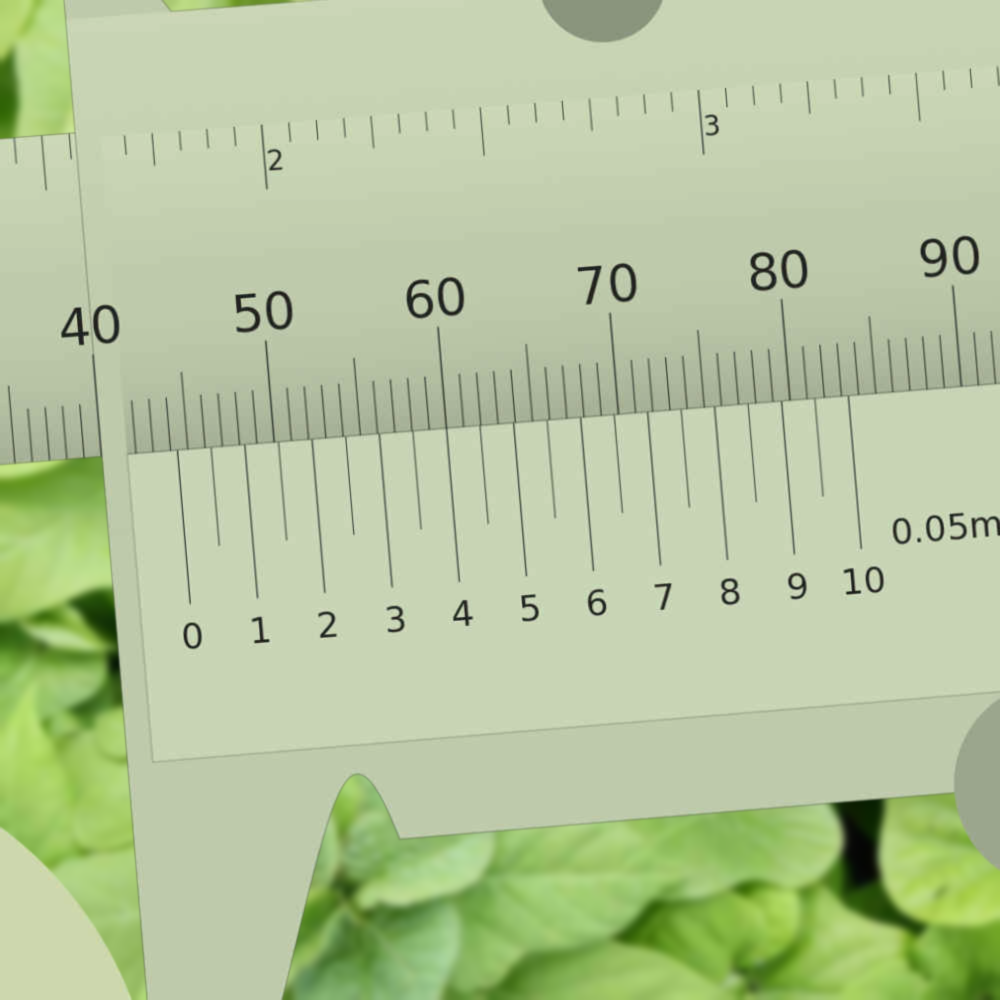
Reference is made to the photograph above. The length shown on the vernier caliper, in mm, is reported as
44.4 mm
